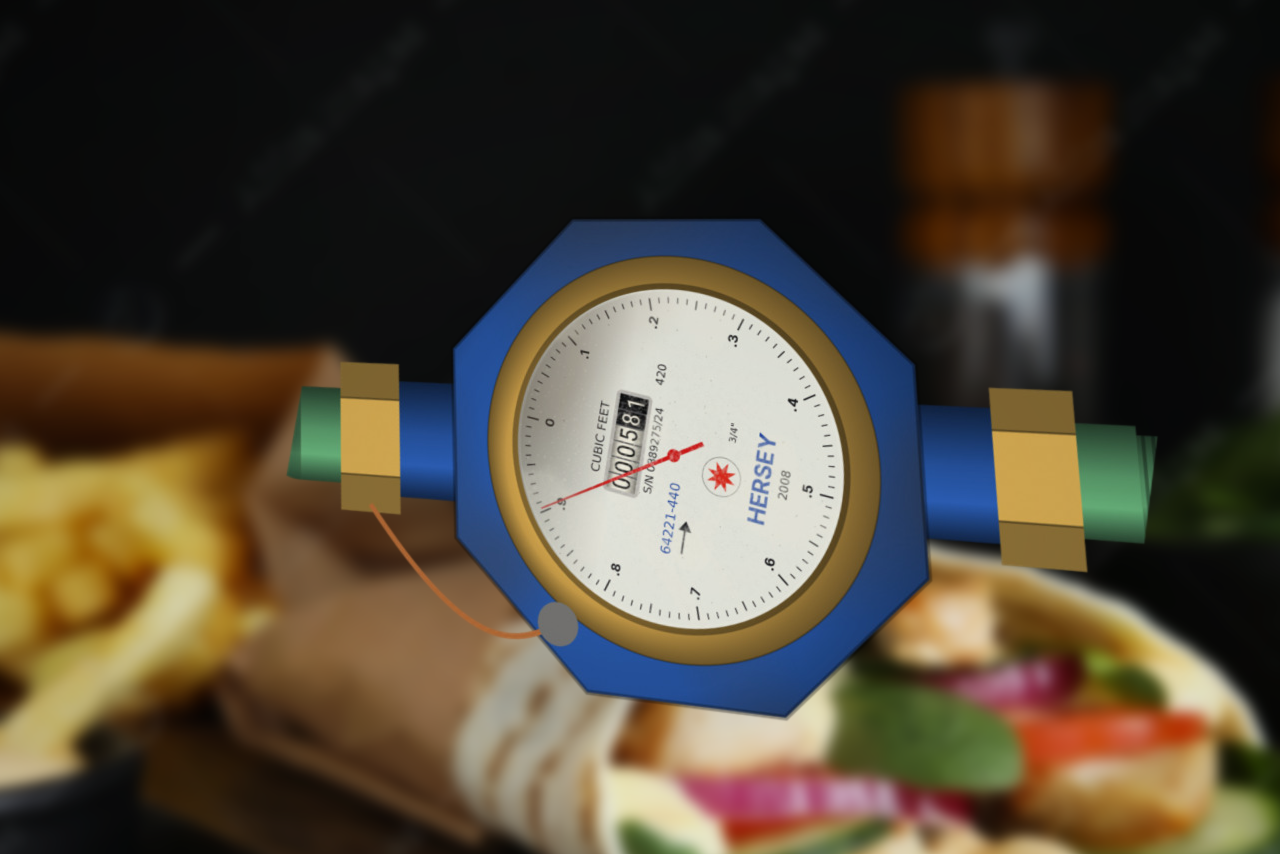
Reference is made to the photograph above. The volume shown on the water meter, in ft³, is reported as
580.90 ft³
